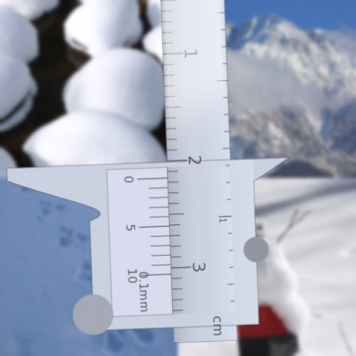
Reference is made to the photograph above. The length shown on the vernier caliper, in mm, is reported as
21.6 mm
